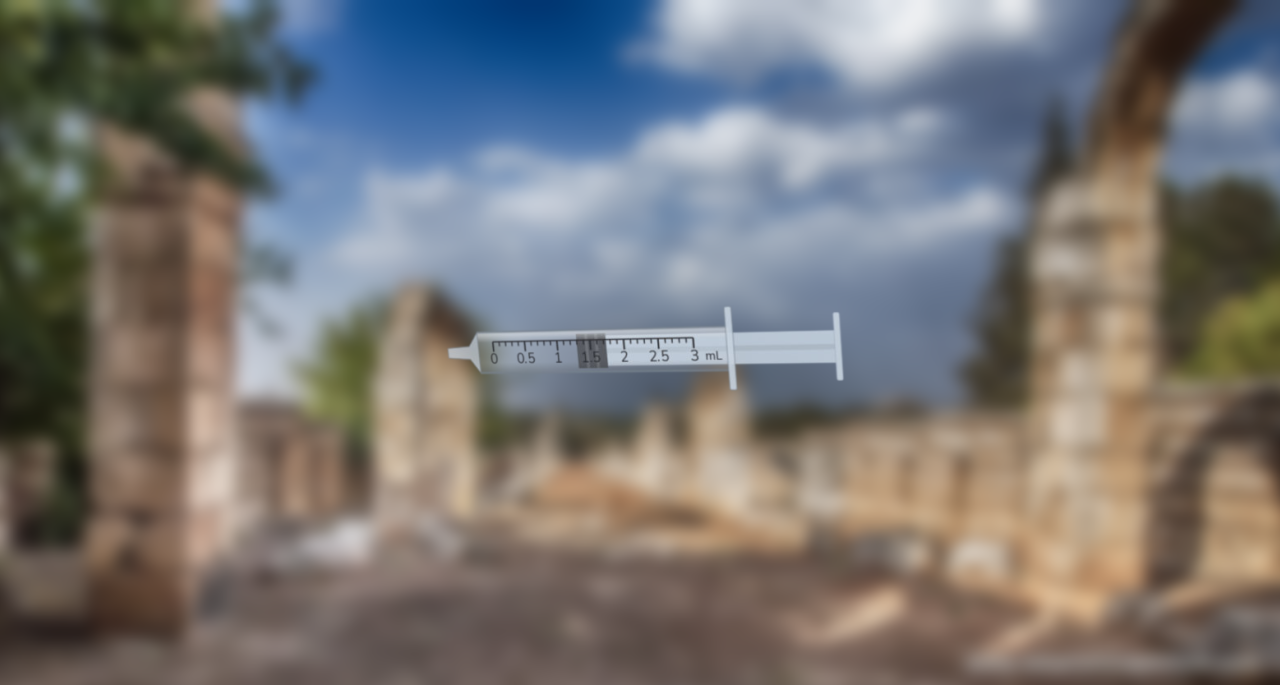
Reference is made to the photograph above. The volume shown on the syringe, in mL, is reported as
1.3 mL
